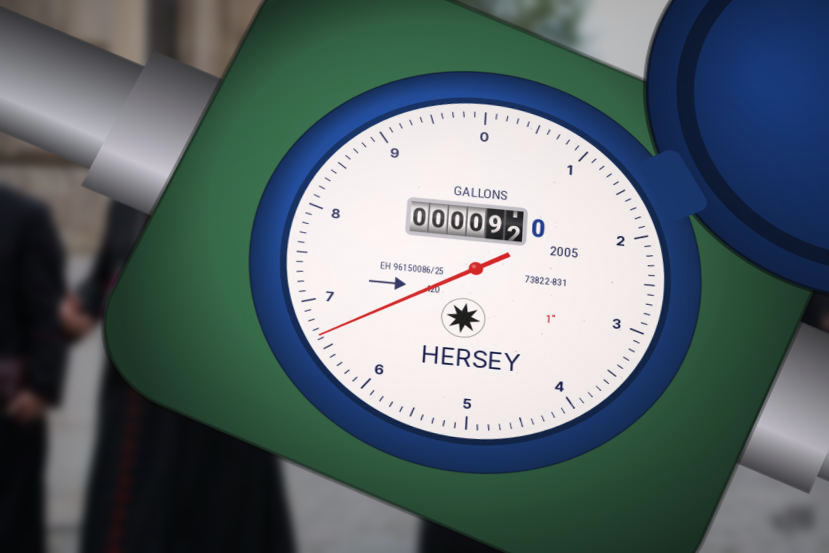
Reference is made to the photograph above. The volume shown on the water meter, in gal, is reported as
916.6 gal
